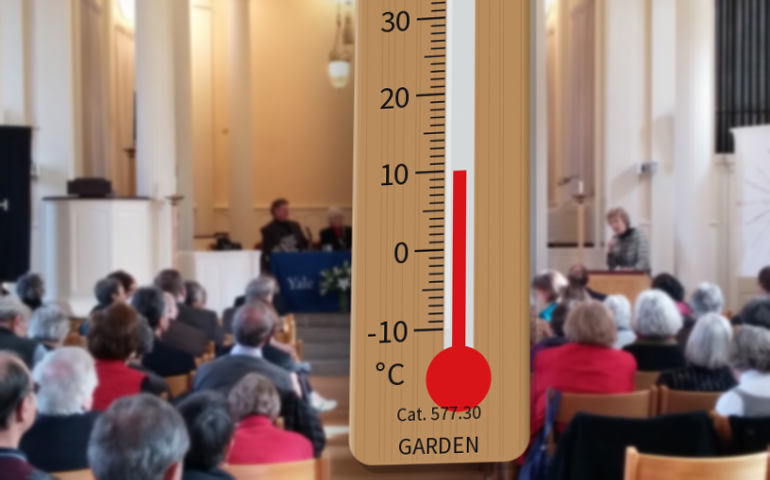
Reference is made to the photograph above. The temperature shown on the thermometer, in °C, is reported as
10 °C
